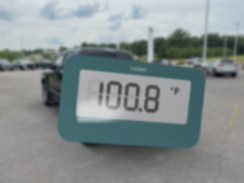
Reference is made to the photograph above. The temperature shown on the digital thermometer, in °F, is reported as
100.8 °F
